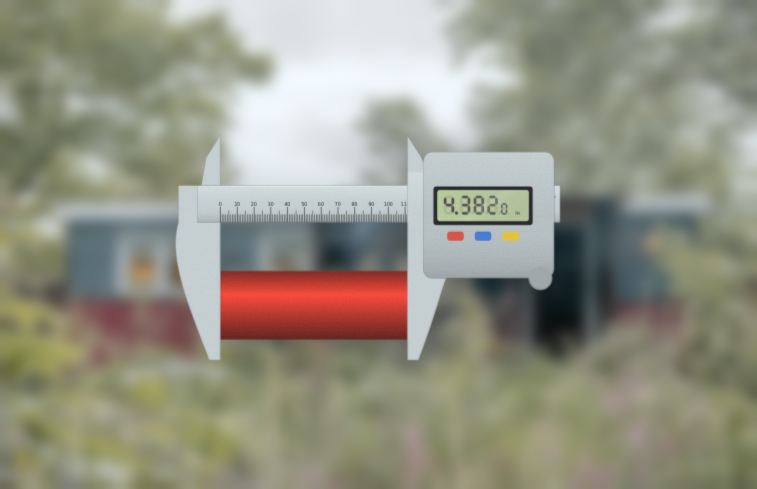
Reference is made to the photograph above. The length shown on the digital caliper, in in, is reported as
4.3820 in
